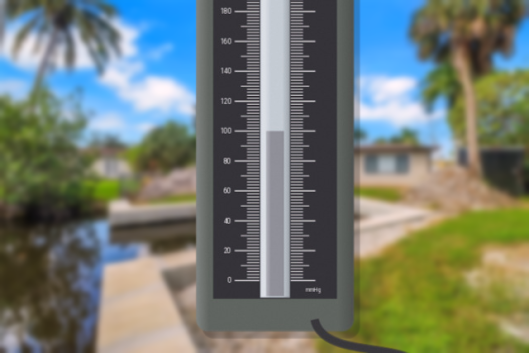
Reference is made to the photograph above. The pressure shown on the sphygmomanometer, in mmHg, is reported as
100 mmHg
